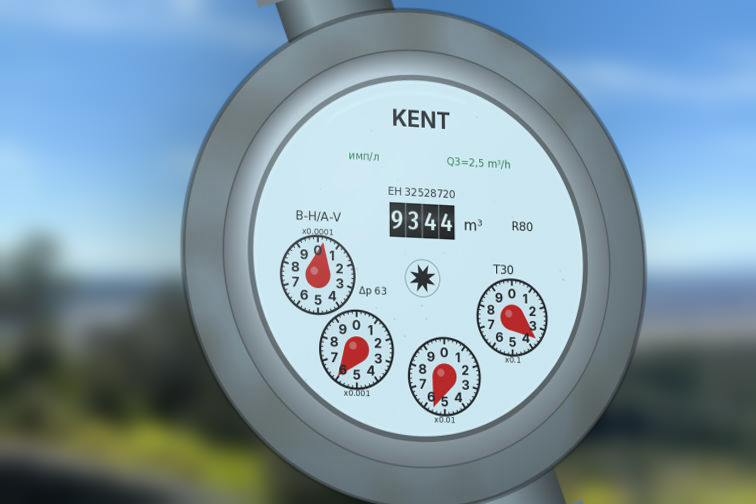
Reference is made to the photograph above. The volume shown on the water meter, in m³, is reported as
9344.3560 m³
